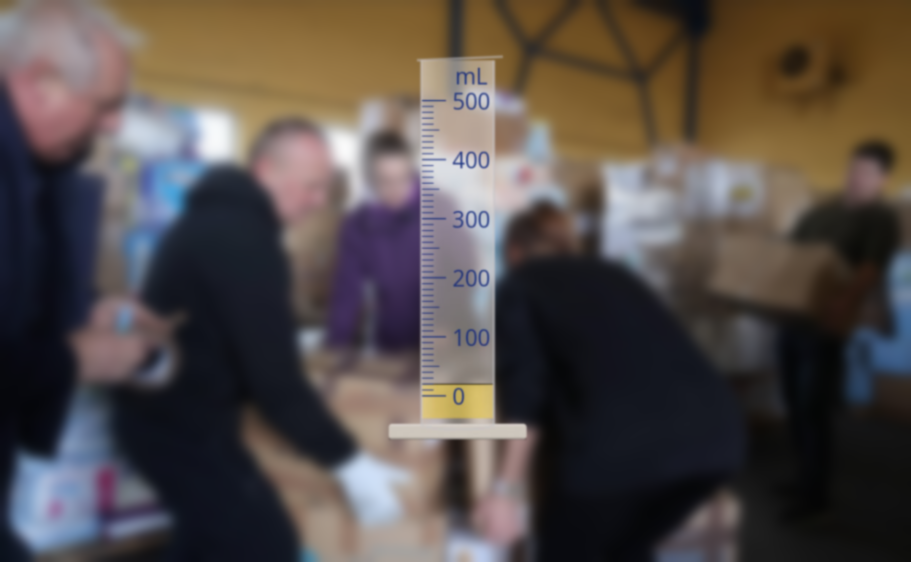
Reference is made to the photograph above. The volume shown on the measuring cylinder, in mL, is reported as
20 mL
